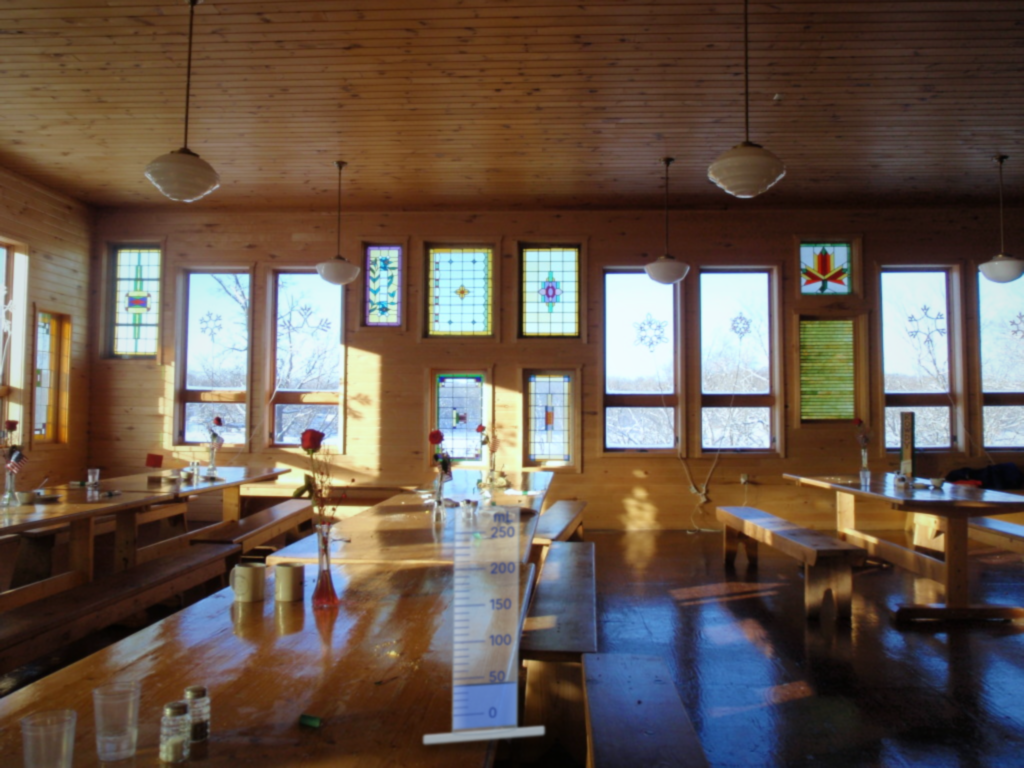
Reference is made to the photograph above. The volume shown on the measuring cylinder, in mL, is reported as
40 mL
